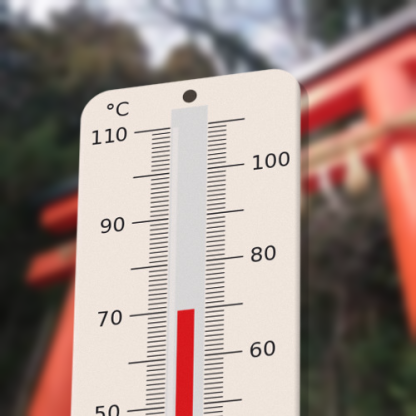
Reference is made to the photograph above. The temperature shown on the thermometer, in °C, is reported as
70 °C
